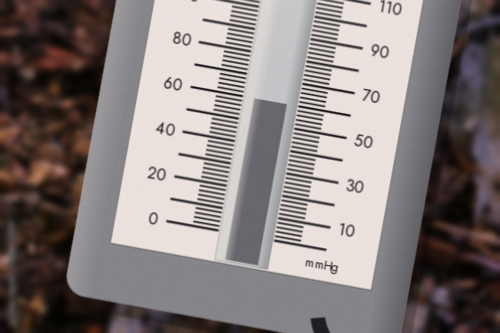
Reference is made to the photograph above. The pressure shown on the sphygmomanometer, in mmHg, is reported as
60 mmHg
